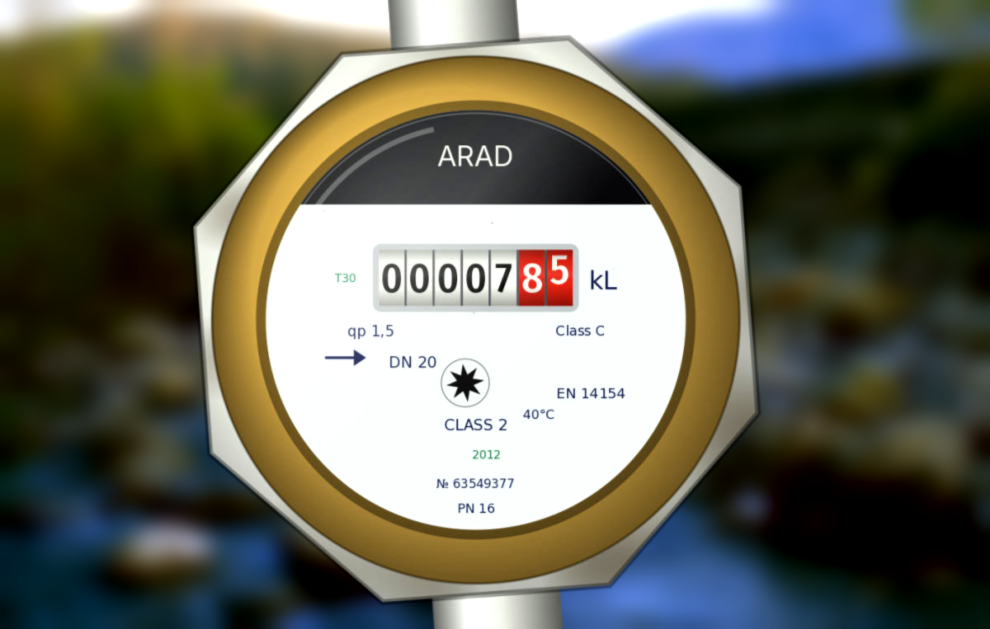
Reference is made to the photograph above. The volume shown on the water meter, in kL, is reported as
7.85 kL
